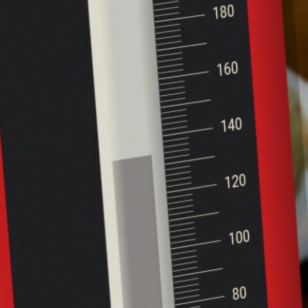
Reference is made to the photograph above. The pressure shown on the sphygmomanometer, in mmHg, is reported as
134 mmHg
